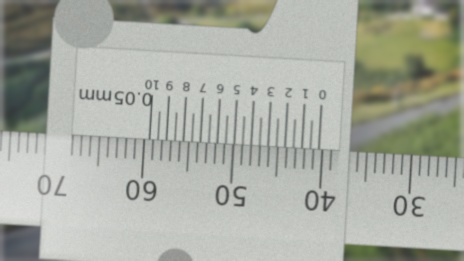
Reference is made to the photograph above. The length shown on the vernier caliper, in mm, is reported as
40.4 mm
